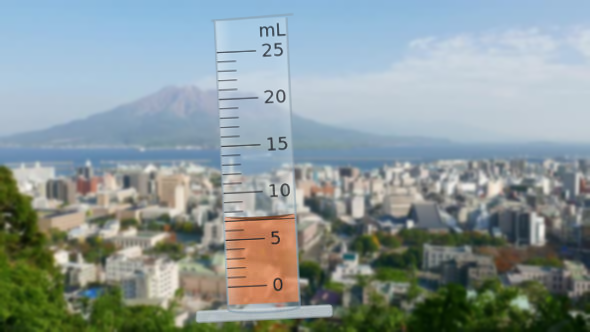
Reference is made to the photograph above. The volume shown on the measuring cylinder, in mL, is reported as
7 mL
